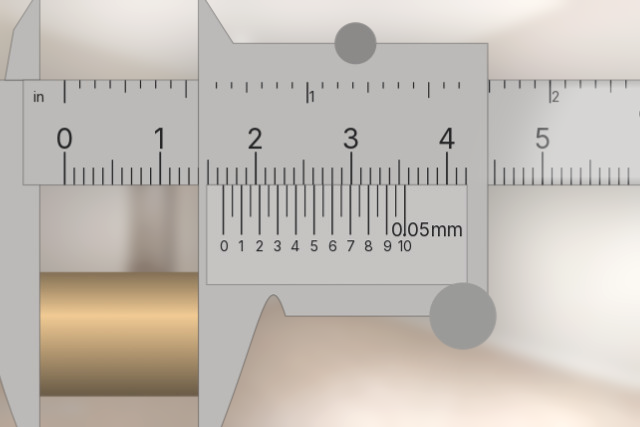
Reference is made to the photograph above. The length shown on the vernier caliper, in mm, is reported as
16.6 mm
